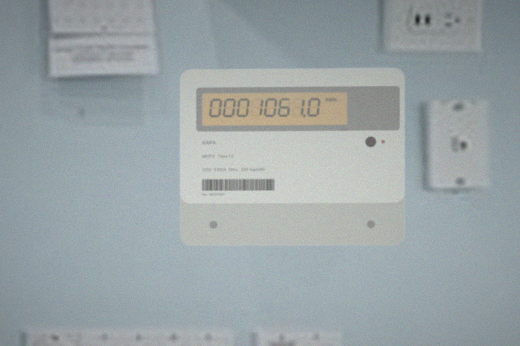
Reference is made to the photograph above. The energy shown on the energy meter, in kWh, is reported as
1061.0 kWh
